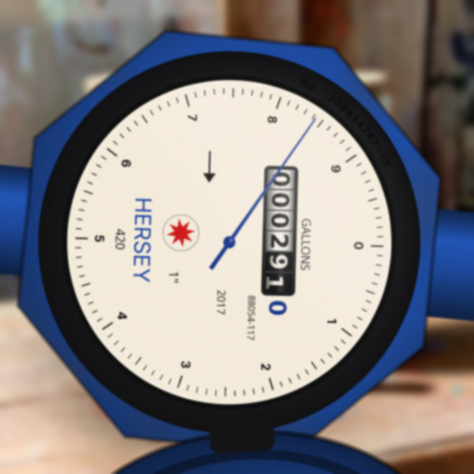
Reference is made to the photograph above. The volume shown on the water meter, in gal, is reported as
2908.4 gal
